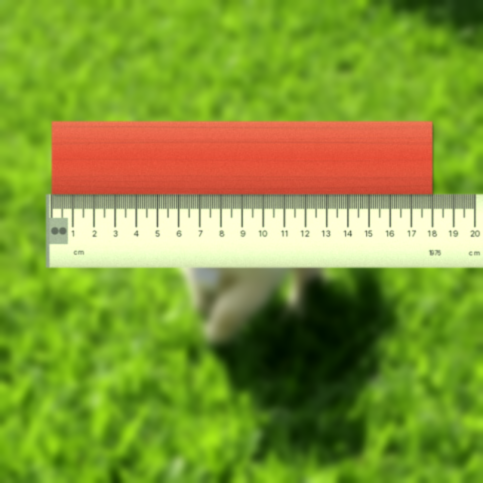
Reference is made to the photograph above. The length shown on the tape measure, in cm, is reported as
18 cm
